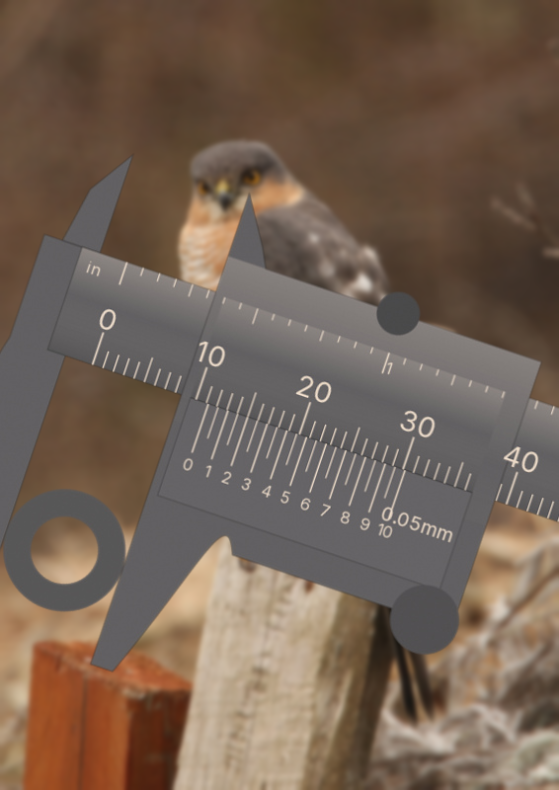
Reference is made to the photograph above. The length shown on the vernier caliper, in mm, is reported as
11.2 mm
